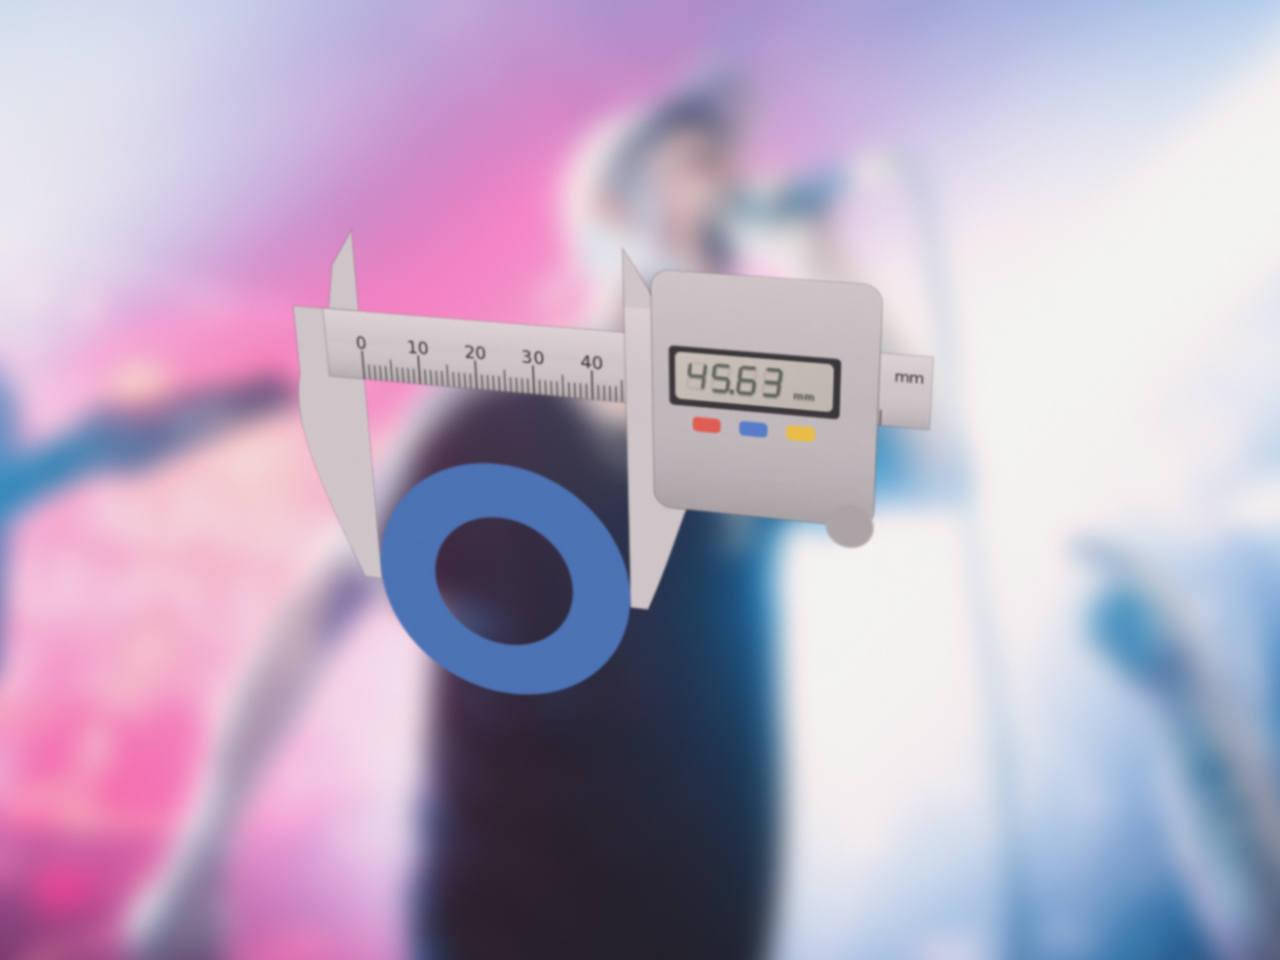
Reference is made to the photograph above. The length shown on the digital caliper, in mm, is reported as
45.63 mm
